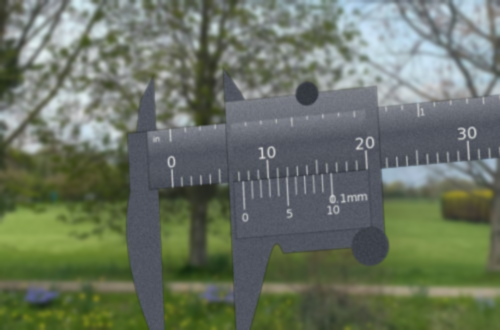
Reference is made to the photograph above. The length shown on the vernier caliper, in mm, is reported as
7.4 mm
